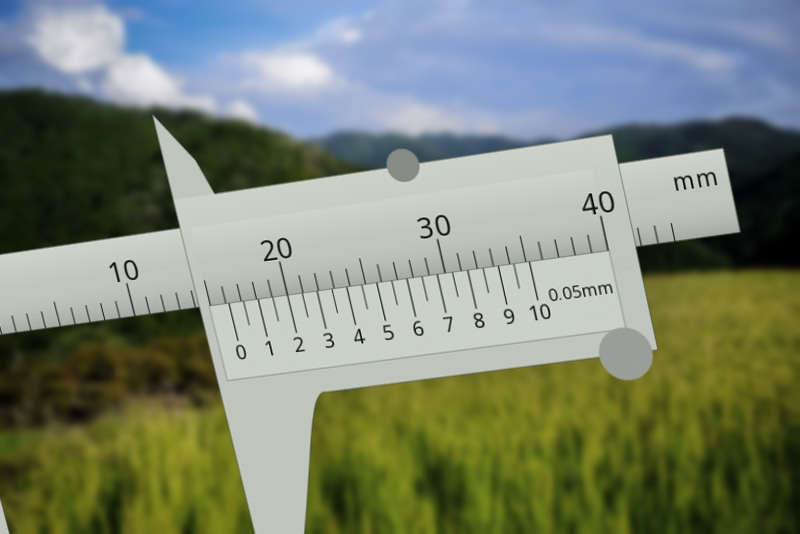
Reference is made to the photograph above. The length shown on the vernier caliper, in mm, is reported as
16.2 mm
